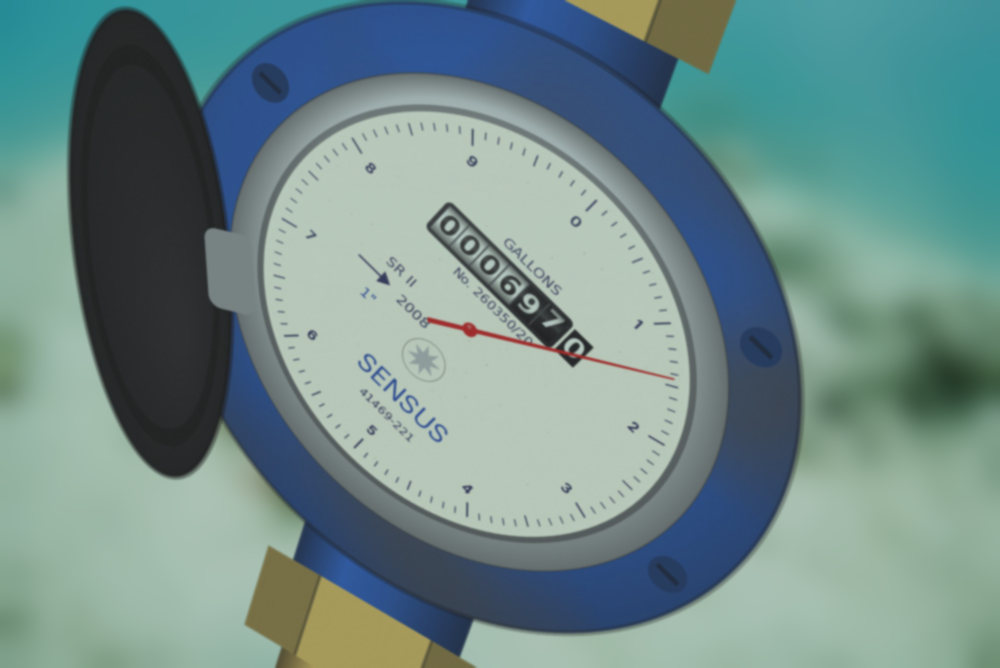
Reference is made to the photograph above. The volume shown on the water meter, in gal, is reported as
6971.4 gal
